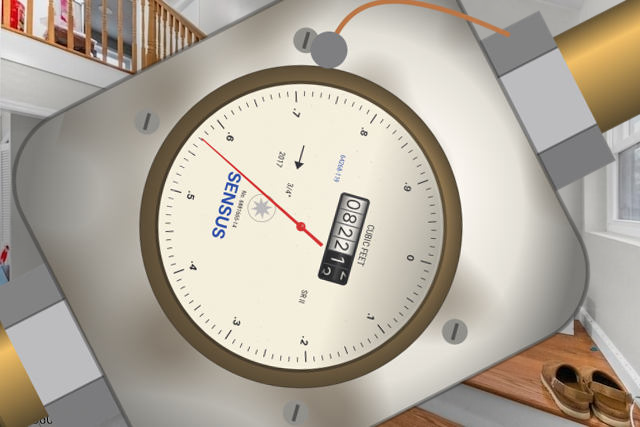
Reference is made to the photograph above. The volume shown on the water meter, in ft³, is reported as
82212.57 ft³
